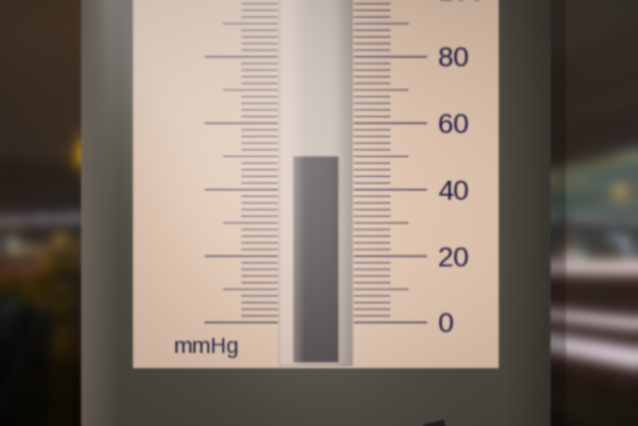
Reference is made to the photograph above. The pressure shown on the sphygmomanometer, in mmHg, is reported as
50 mmHg
